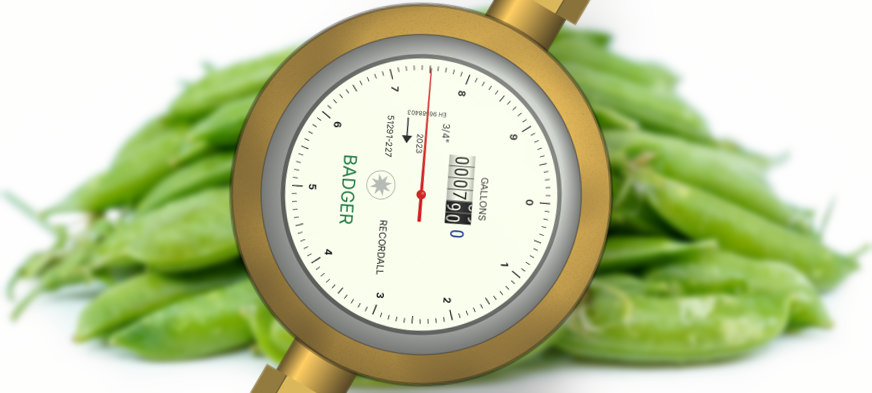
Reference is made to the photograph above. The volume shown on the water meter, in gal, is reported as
7897.5 gal
